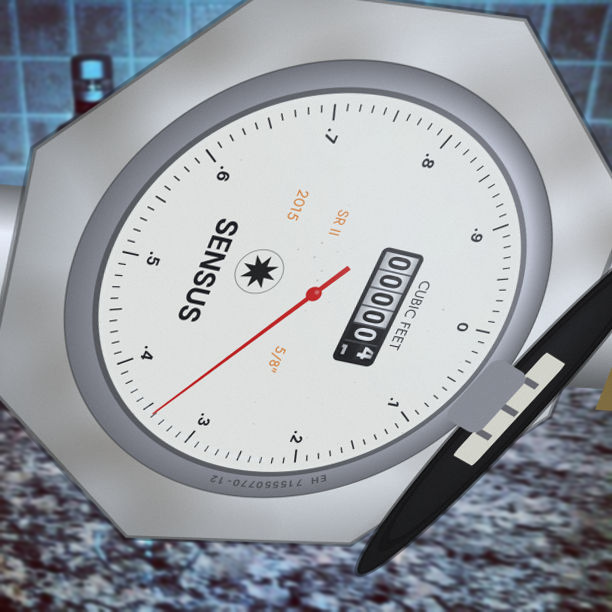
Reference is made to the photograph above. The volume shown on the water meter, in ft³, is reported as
4.34 ft³
